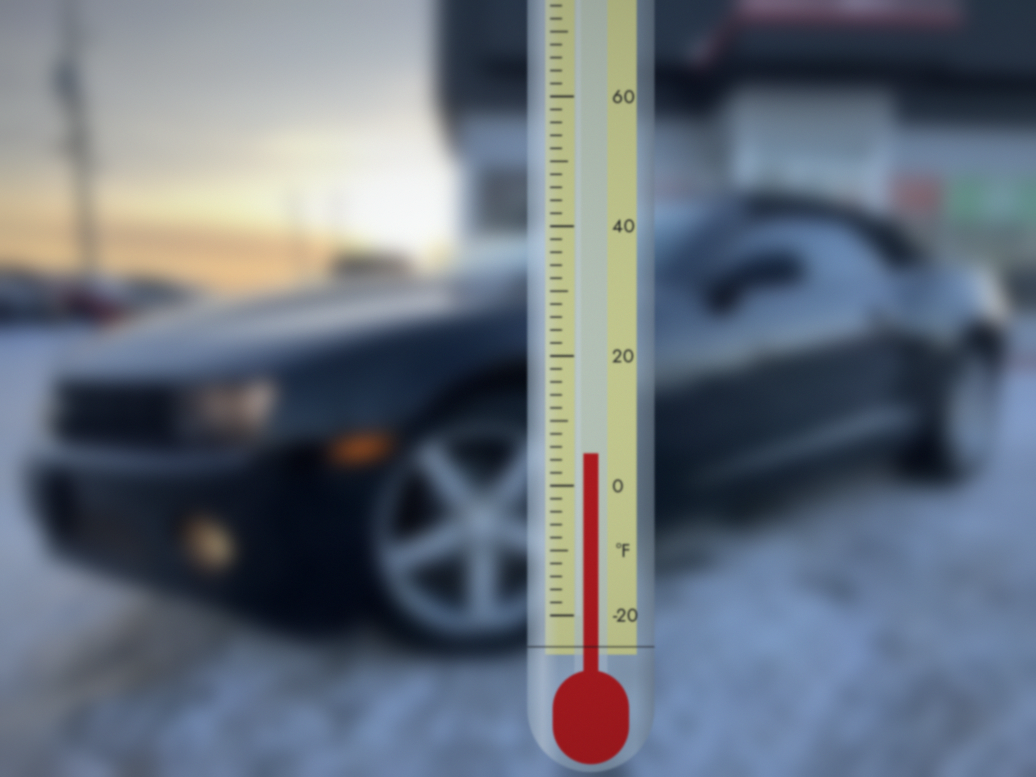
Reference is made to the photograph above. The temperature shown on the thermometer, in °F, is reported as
5 °F
